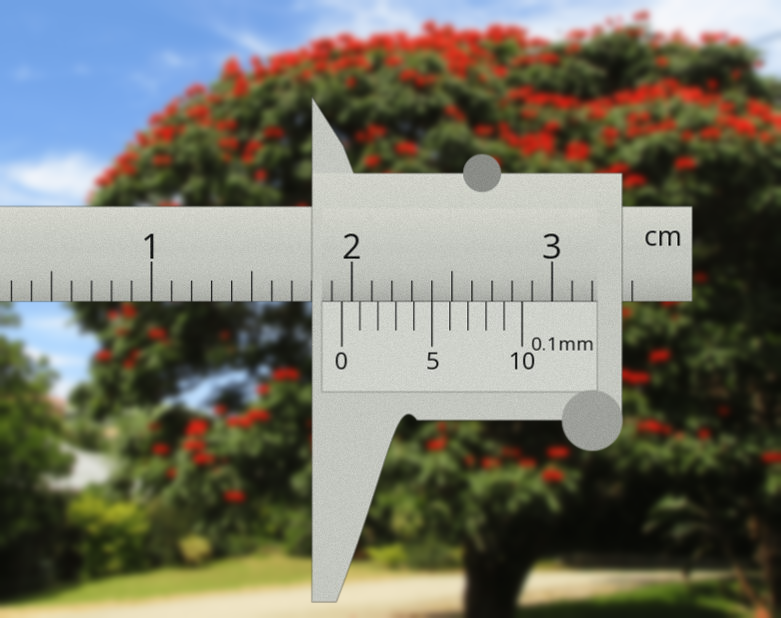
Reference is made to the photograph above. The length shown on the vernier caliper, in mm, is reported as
19.5 mm
